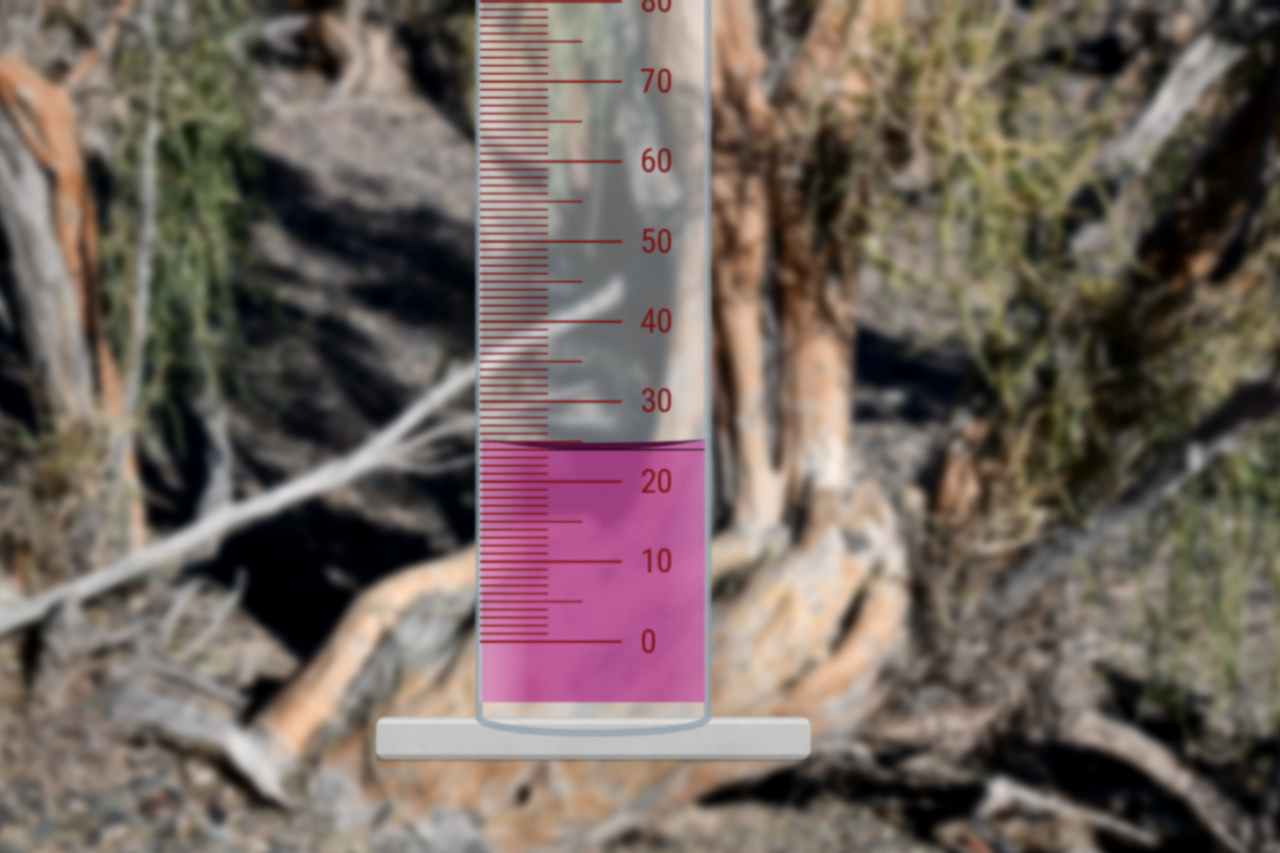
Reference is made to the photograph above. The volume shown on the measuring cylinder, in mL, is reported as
24 mL
